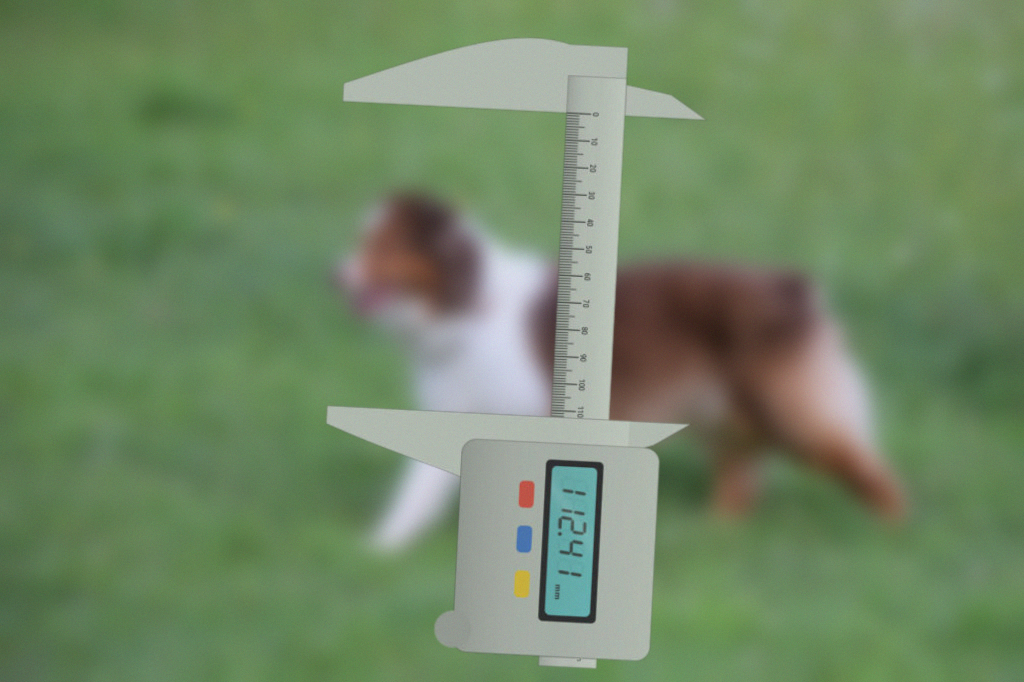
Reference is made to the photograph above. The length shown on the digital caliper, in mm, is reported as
112.41 mm
